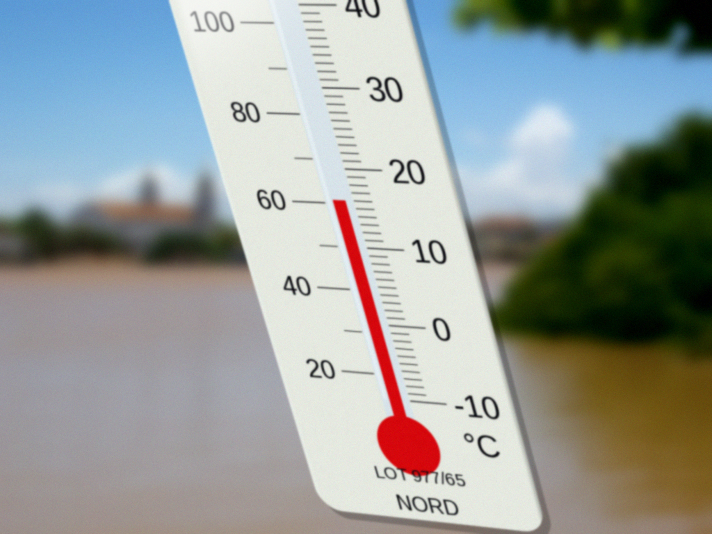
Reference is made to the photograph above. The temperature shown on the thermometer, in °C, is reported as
16 °C
